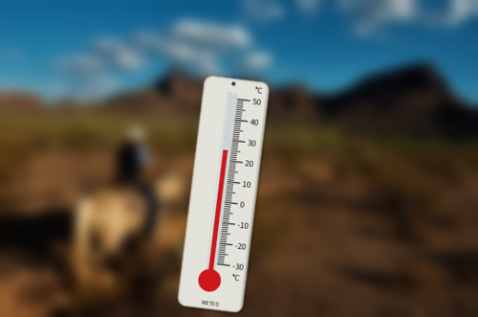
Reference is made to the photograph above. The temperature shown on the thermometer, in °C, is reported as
25 °C
